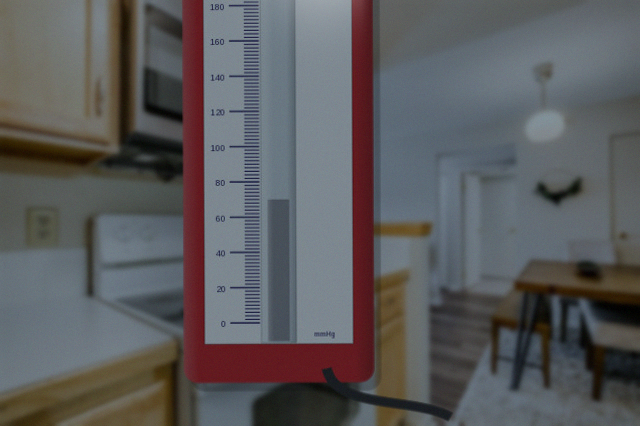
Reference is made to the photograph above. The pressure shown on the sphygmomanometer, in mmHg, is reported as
70 mmHg
